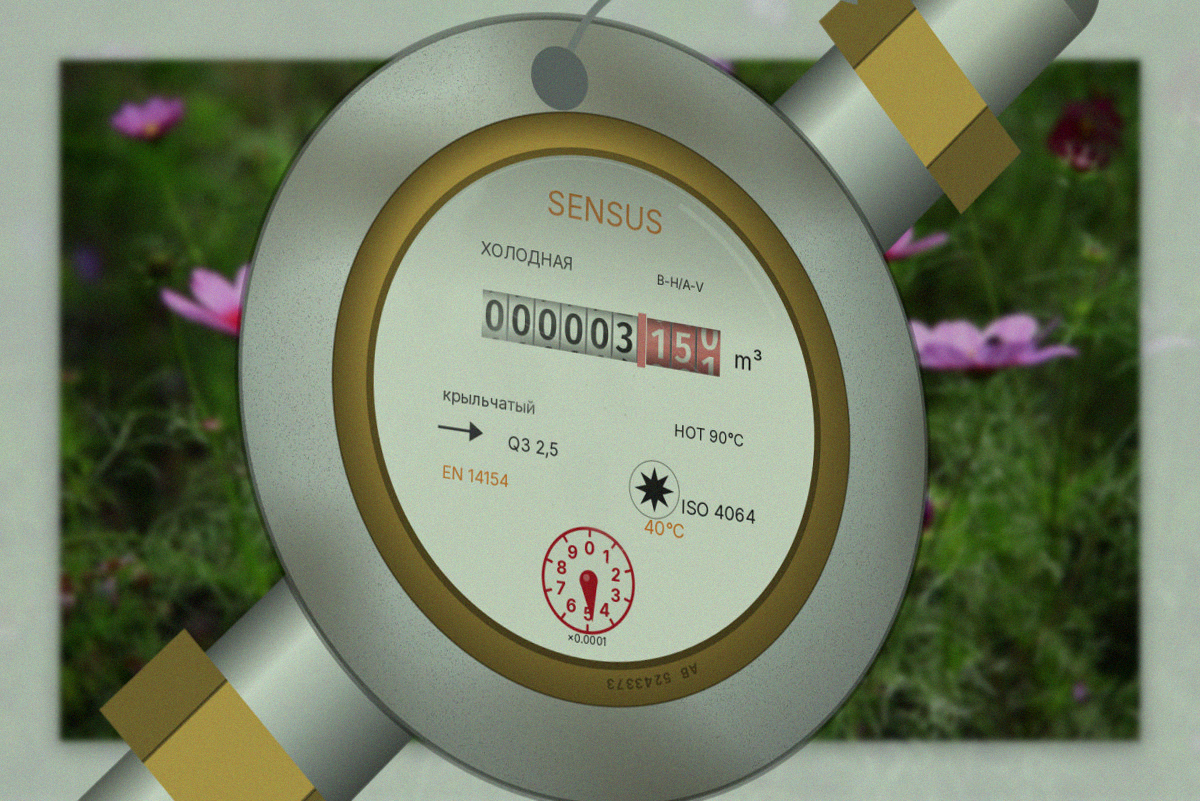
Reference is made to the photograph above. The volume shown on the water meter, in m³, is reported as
3.1504 m³
